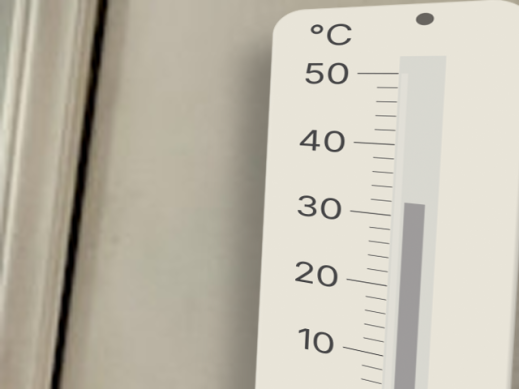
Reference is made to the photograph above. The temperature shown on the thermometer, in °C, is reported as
32 °C
